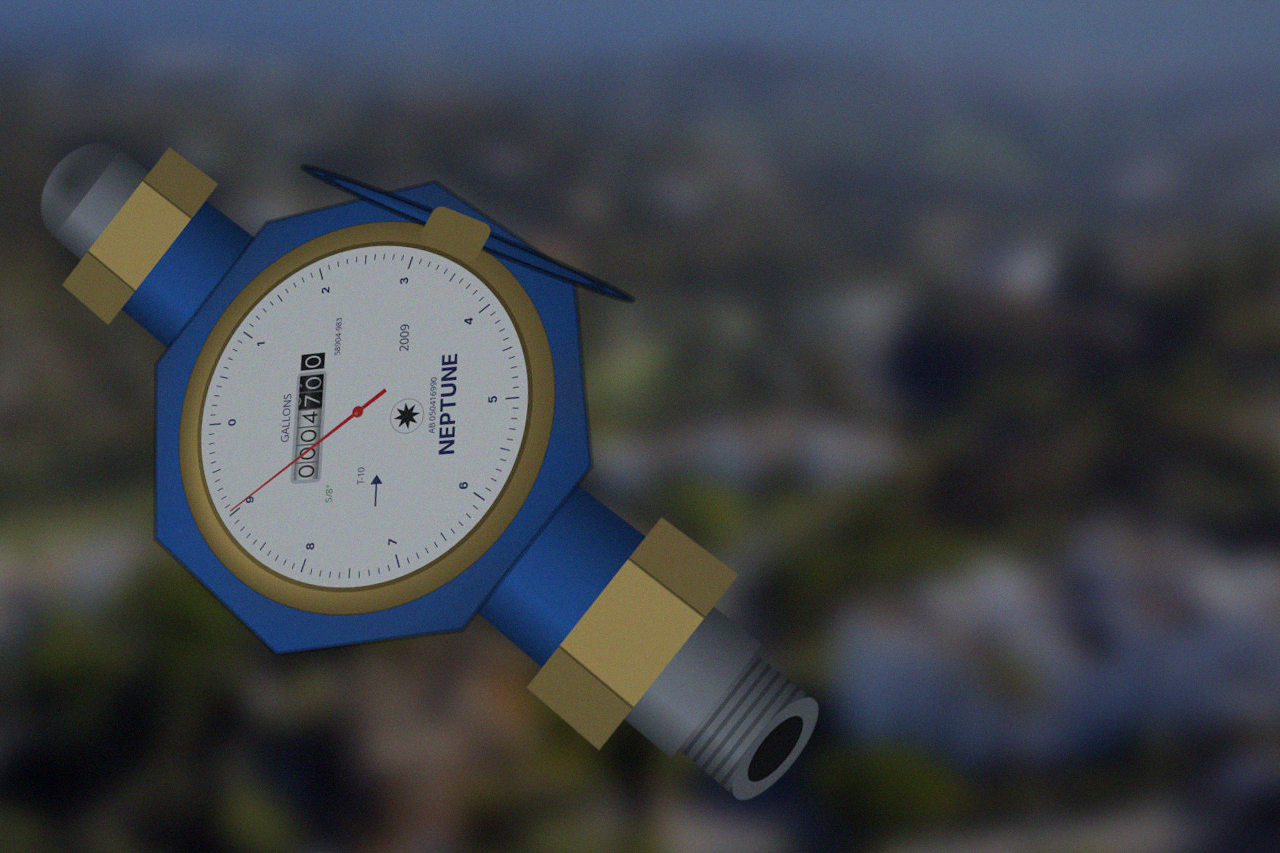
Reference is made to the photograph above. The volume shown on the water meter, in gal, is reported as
4699.0 gal
